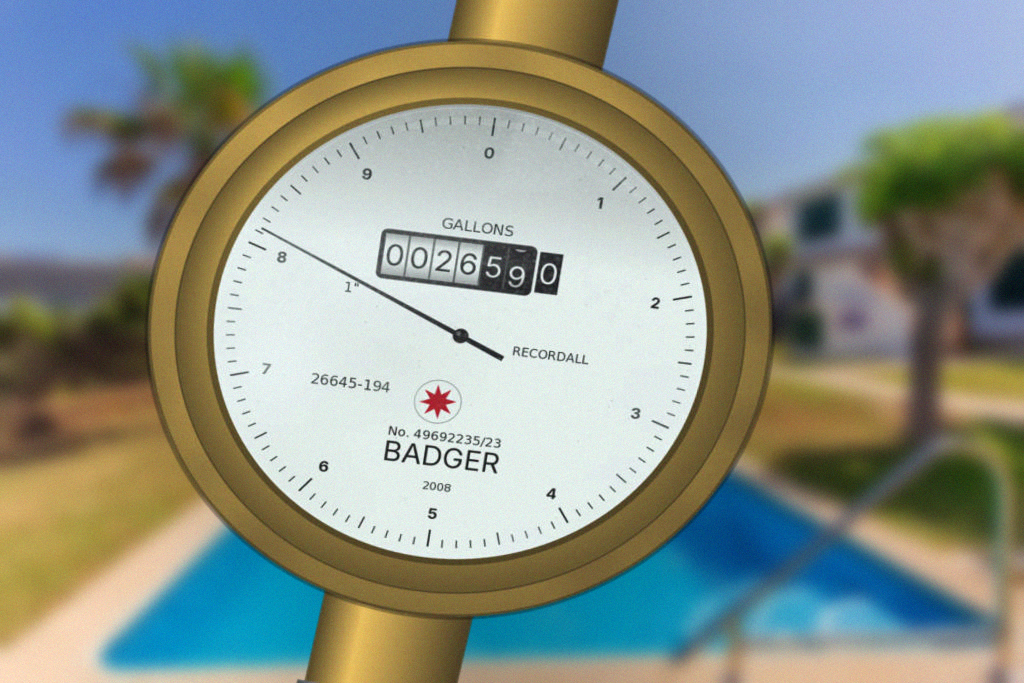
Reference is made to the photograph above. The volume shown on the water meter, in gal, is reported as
26588.1 gal
